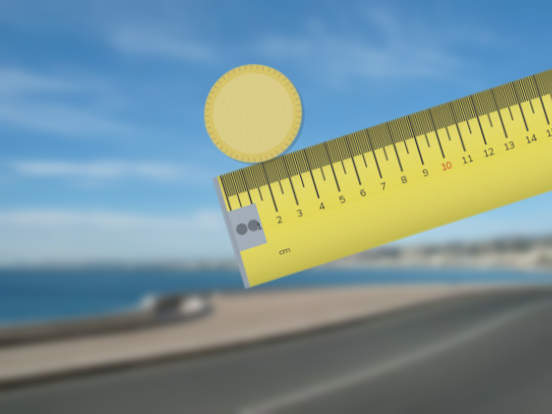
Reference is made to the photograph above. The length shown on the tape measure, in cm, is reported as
4.5 cm
